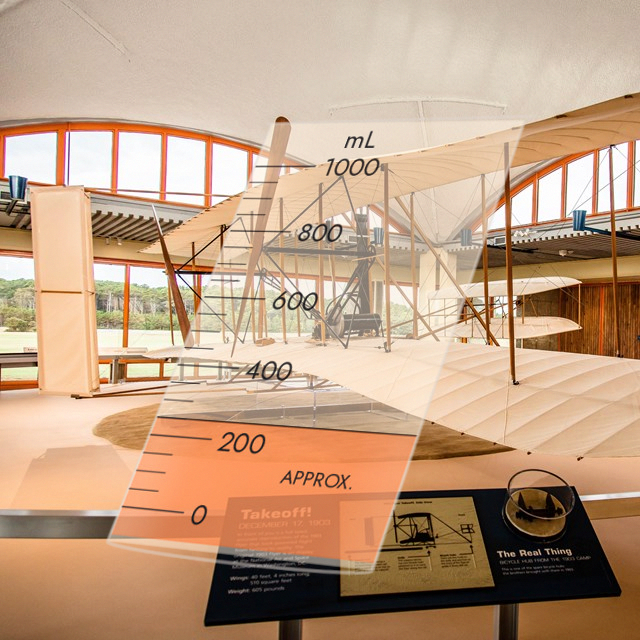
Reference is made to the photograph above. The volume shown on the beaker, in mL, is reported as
250 mL
